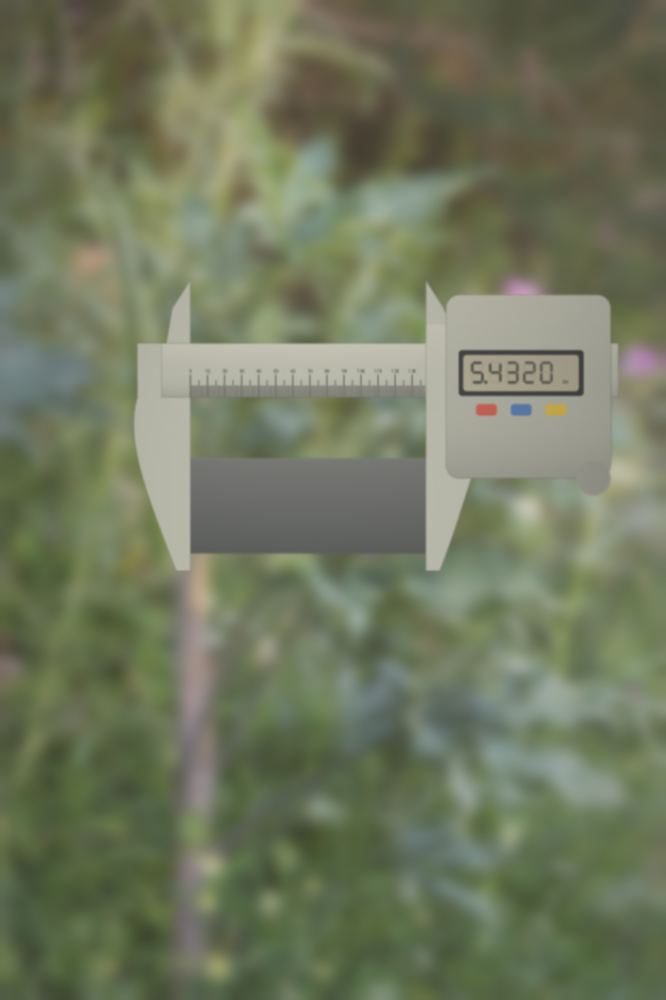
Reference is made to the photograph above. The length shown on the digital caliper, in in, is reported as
5.4320 in
